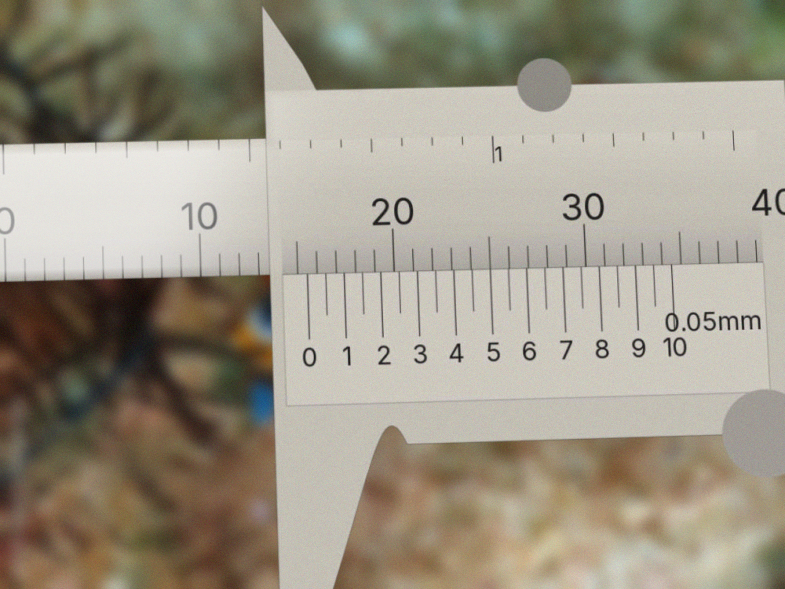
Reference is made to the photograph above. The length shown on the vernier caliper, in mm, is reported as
15.5 mm
